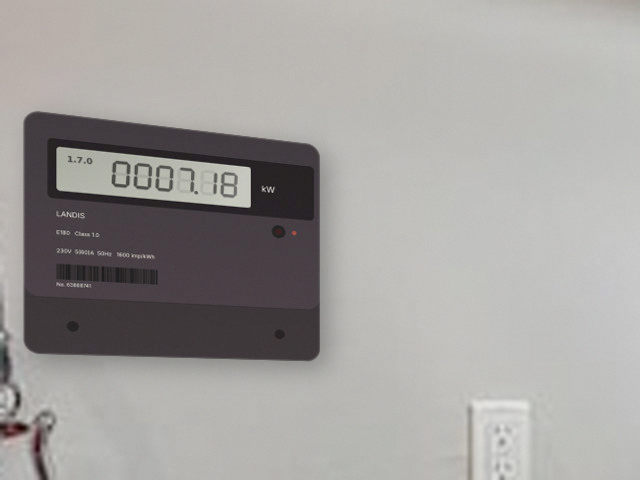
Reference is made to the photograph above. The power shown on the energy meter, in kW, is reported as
7.18 kW
